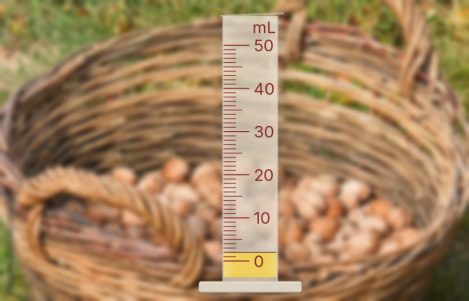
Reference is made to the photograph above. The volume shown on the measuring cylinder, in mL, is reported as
2 mL
